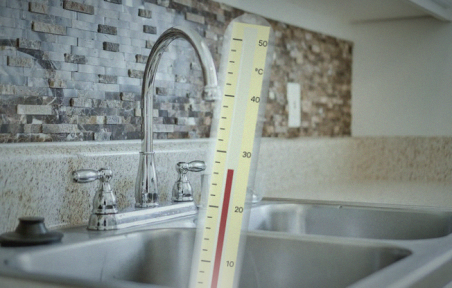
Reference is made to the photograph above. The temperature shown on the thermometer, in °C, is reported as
27 °C
